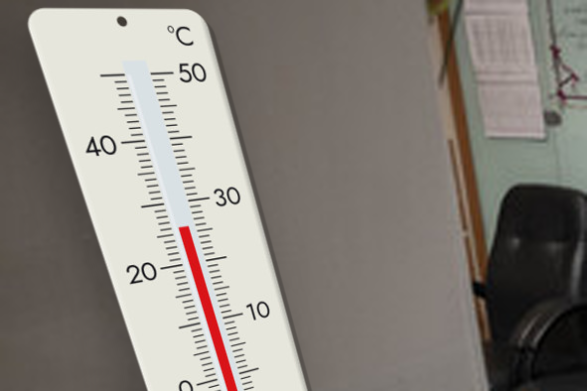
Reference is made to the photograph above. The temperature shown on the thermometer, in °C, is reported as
26 °C
